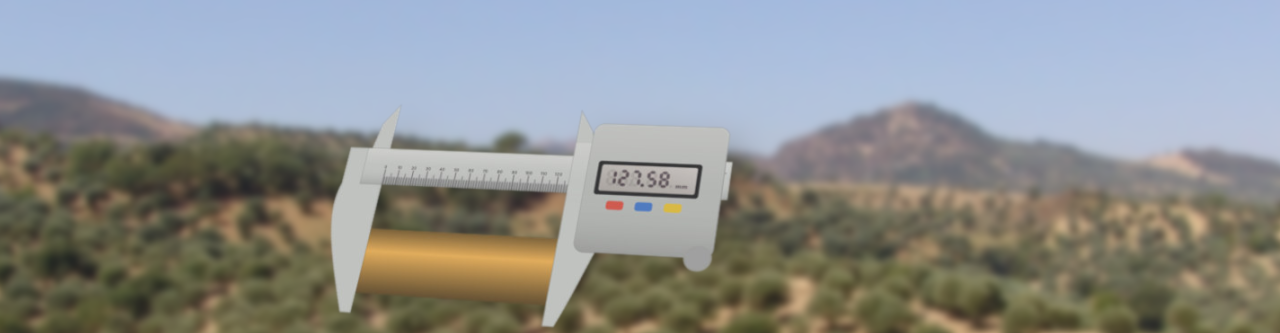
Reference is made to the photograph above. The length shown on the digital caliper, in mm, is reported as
127.58 mm
